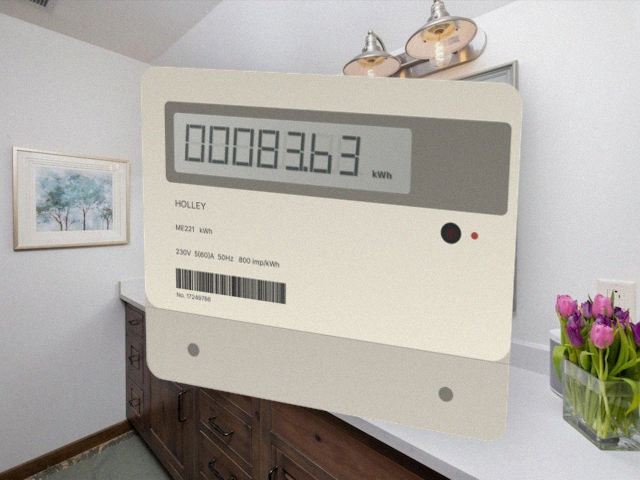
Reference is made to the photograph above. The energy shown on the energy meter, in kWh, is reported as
83.63 kWh
